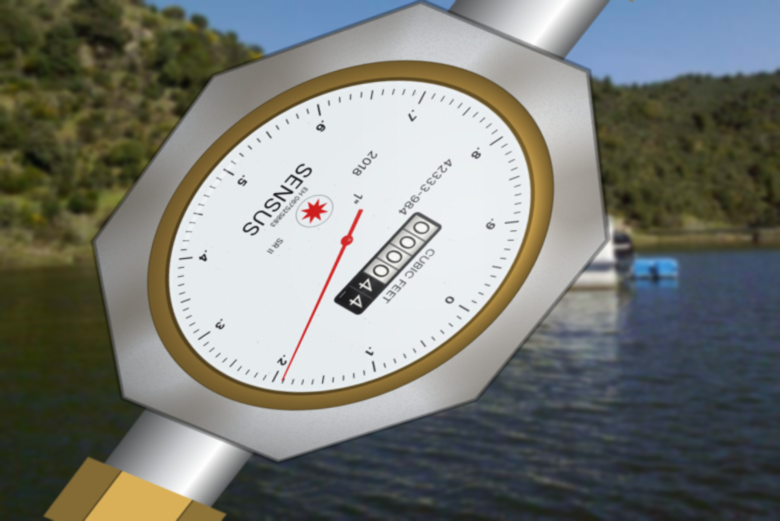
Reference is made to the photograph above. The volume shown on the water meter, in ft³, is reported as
44.19 ft³
